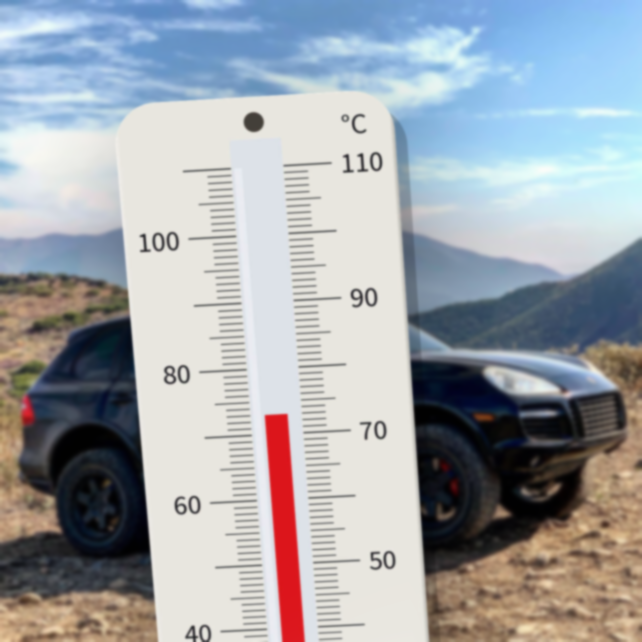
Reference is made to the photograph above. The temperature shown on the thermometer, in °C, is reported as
73 °C
